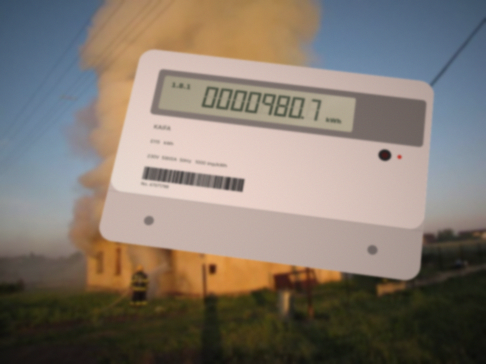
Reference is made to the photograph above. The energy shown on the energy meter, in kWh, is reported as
980.7 kWh
